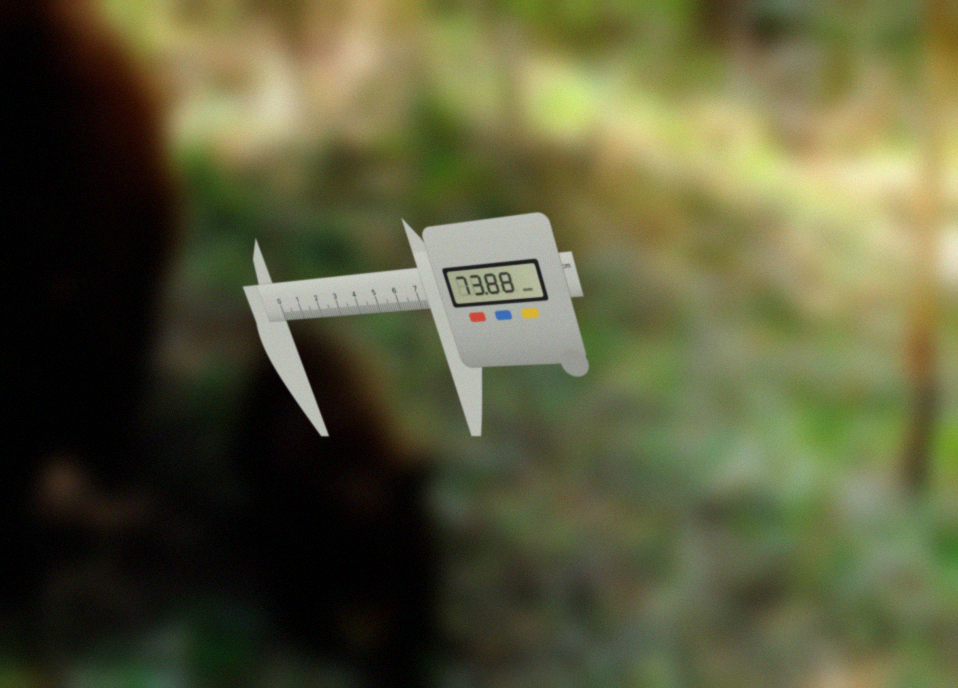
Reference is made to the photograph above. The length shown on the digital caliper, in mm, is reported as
73.88 mm
